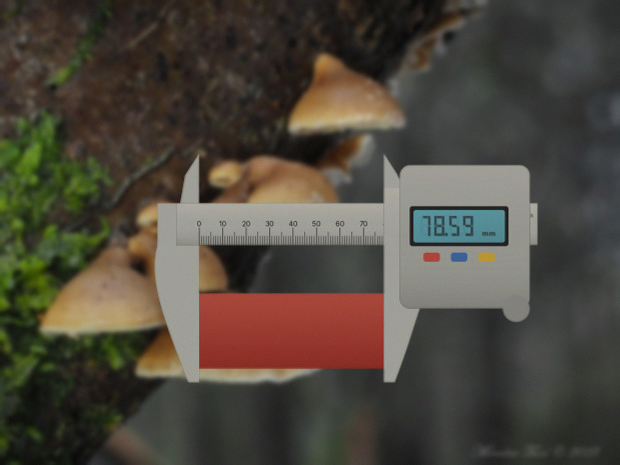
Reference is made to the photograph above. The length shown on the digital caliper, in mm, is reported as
78.59 mm
